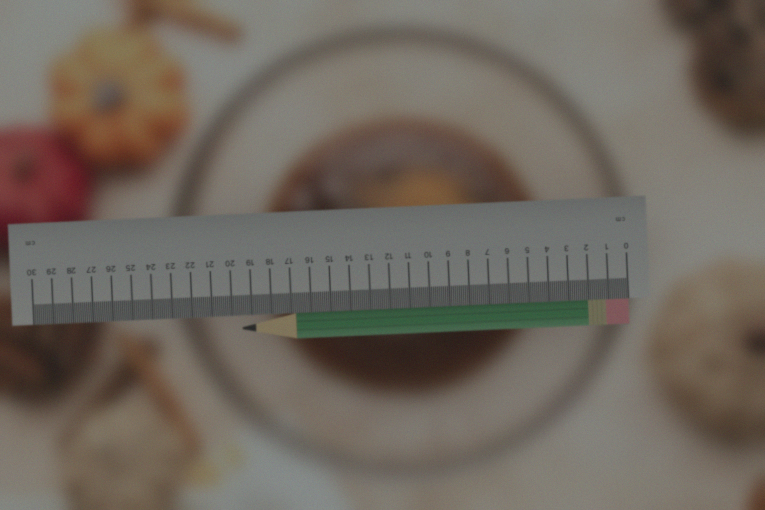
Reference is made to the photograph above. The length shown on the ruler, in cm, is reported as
19.5 cm
